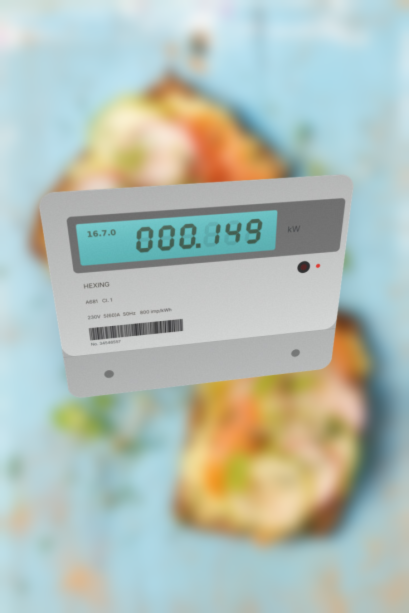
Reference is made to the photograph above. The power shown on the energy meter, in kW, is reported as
0.149 kW
